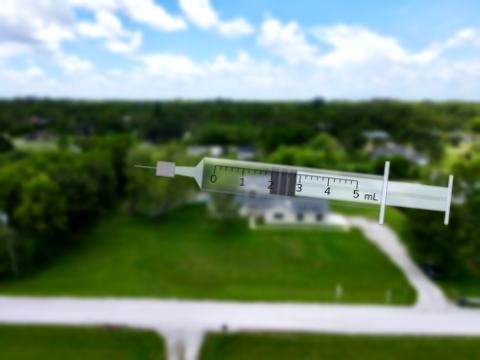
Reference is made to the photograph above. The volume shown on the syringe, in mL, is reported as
2 mL
